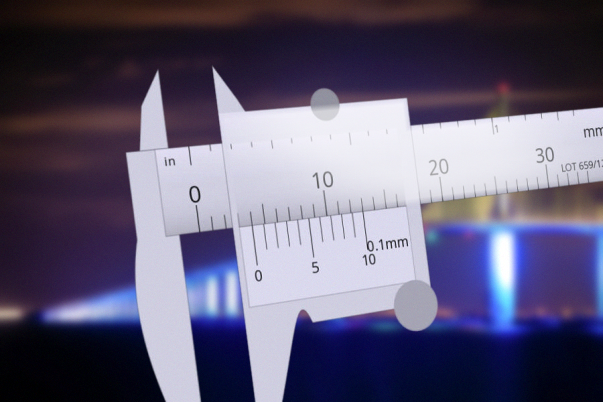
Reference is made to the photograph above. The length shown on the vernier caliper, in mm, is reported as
4.0 mm
